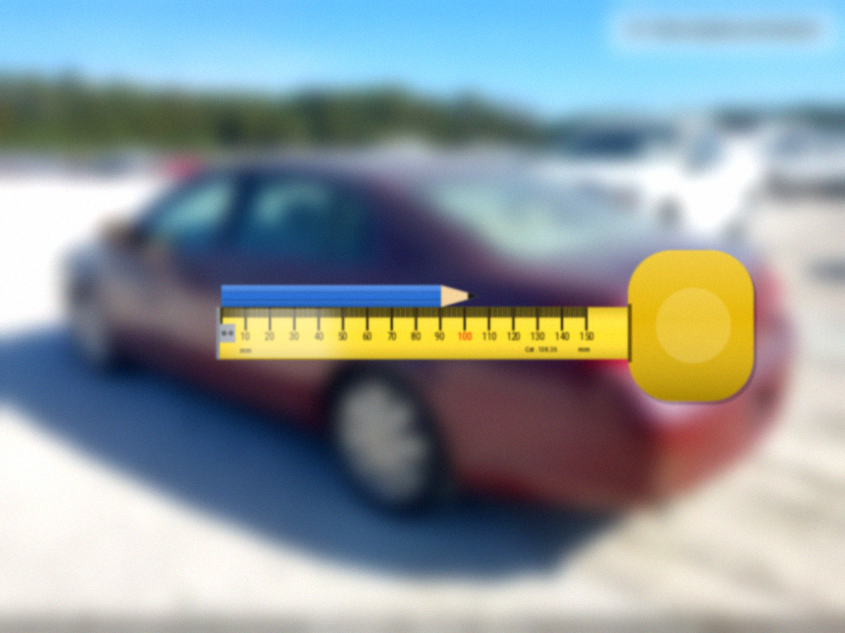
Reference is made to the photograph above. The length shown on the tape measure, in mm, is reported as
105 mm
